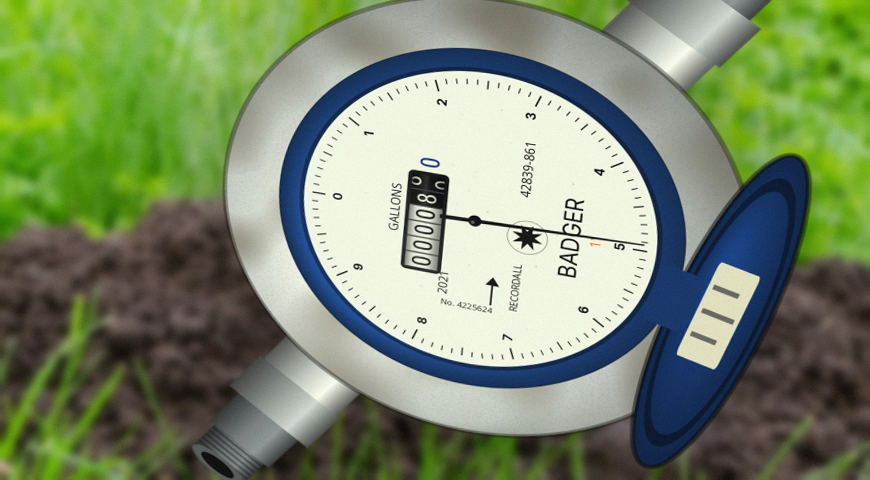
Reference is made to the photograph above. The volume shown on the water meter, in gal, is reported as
884.9 gal
